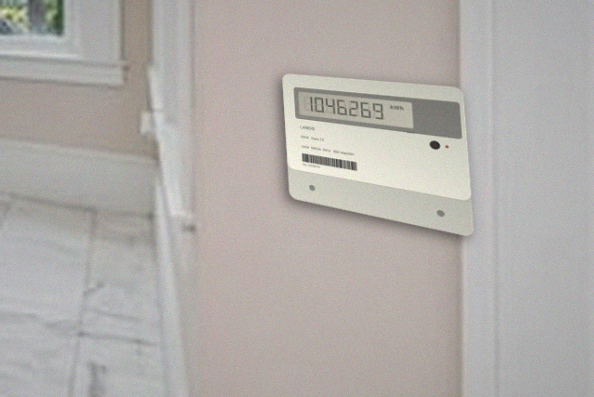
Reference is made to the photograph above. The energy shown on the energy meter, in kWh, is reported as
1046269 kWh
